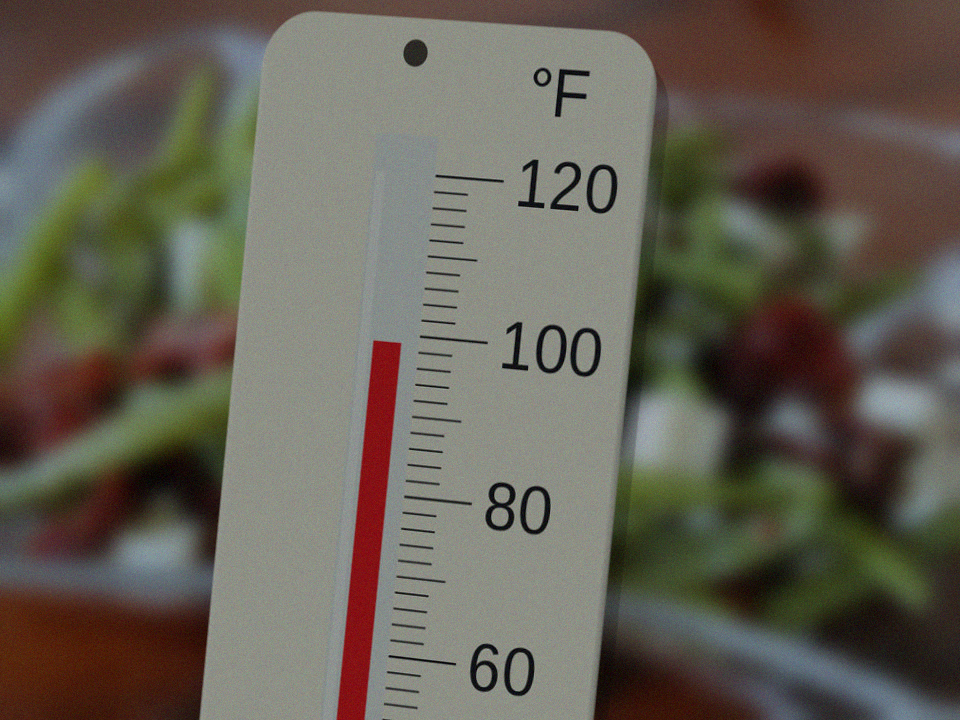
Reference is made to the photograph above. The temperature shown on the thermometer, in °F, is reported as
99 °F
